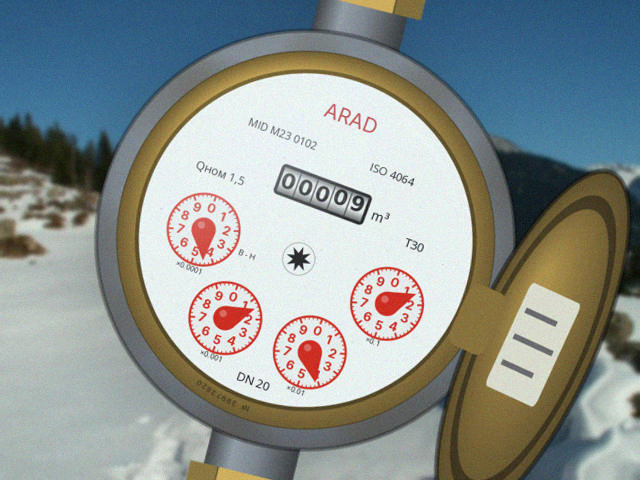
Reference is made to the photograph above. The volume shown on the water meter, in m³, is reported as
9.1414 m³
